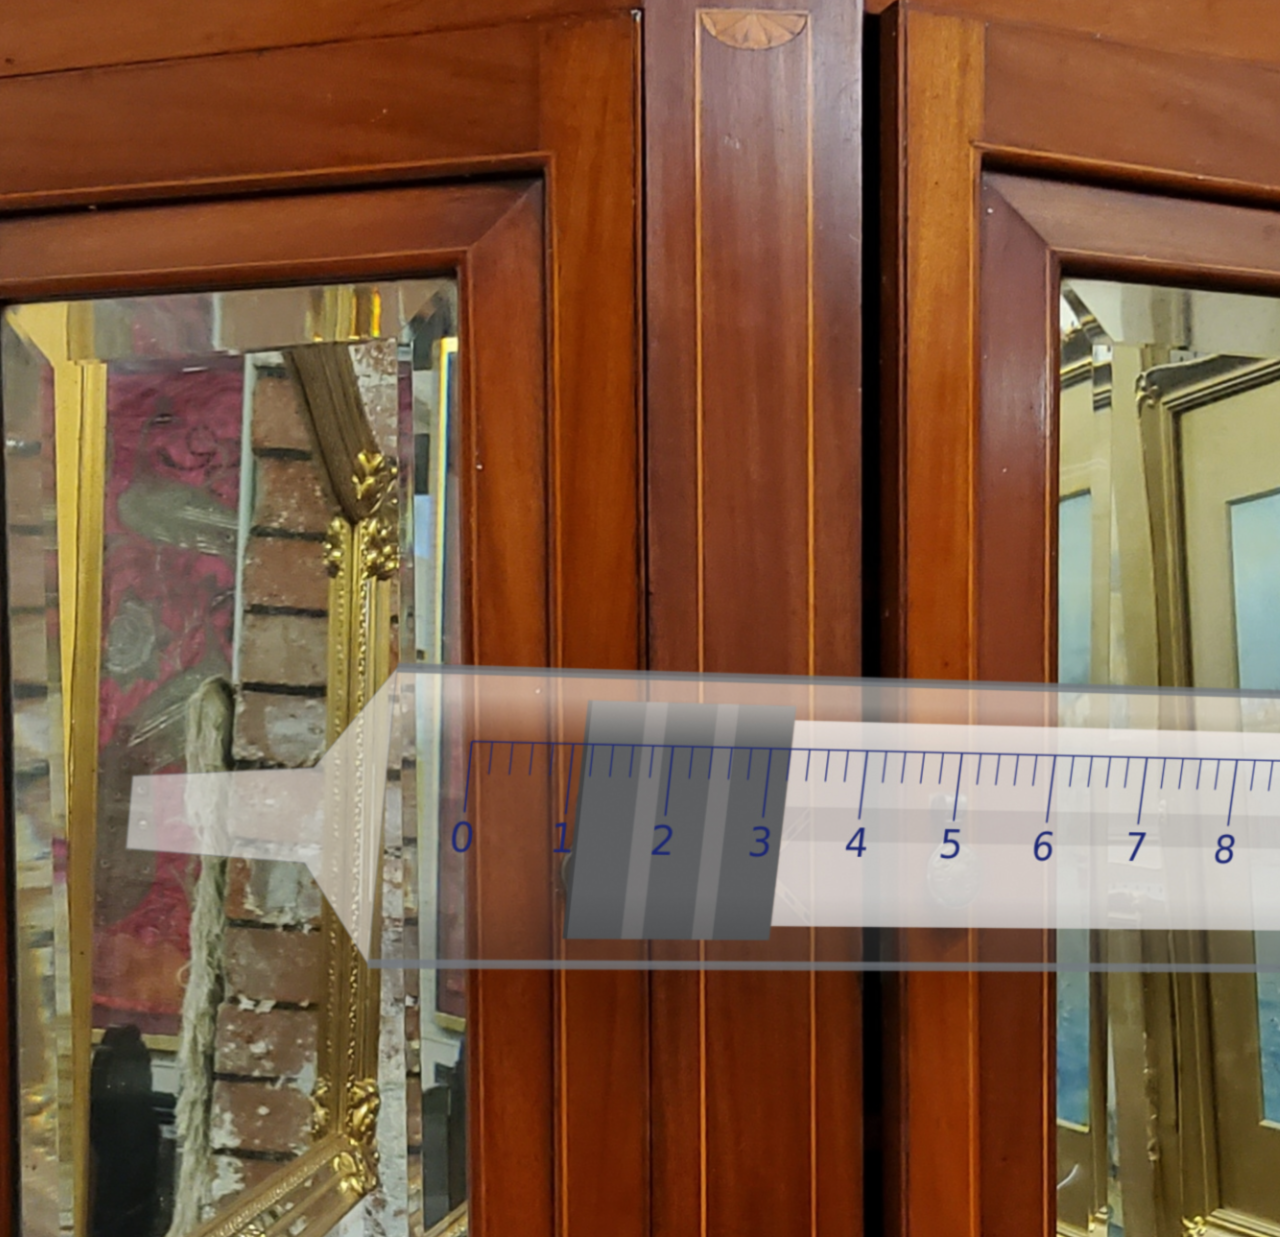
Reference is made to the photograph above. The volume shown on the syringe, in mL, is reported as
1.1 mL
